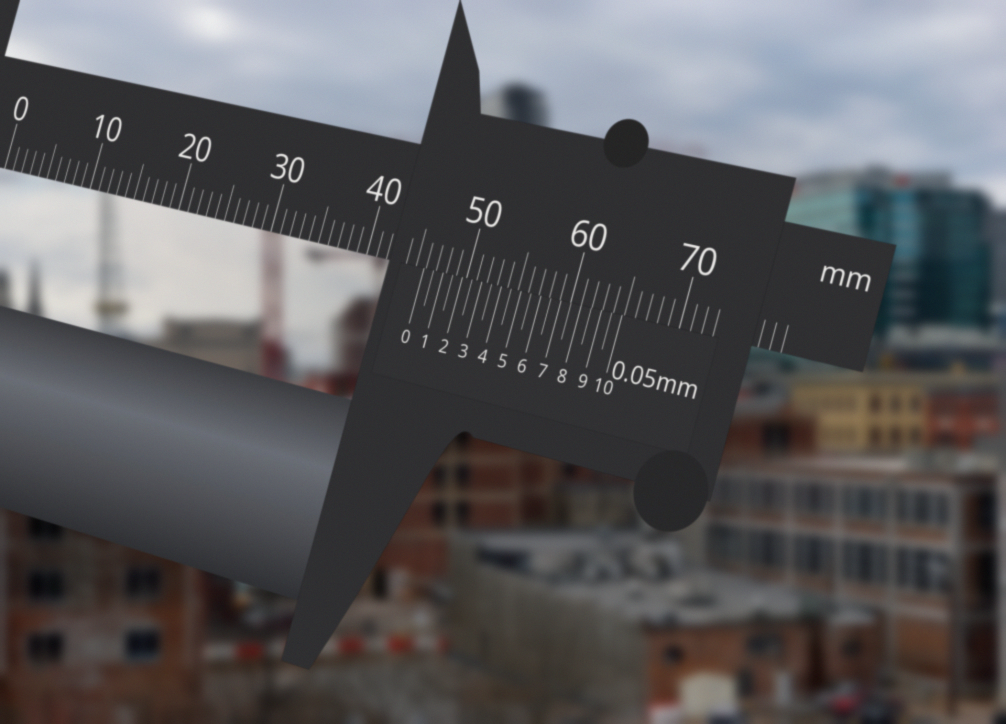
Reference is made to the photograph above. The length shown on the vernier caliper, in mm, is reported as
45.8 mm
